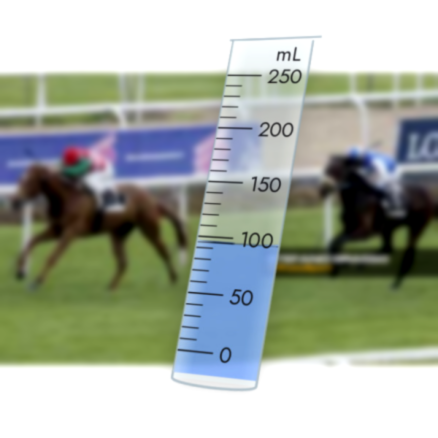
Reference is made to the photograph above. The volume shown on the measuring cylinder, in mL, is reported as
95 mL
